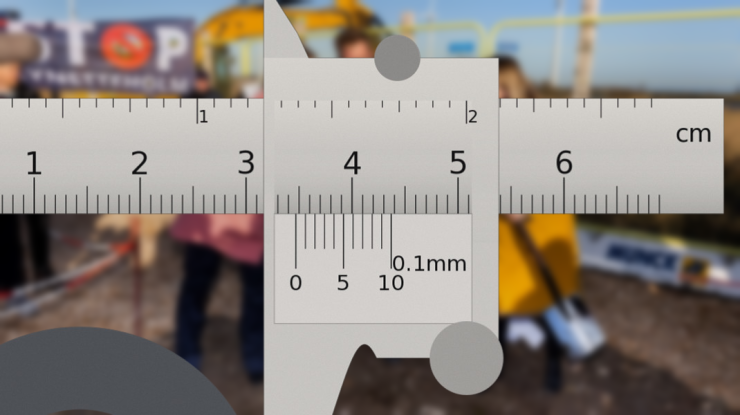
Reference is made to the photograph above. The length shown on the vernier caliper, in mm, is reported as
34.7 mm
